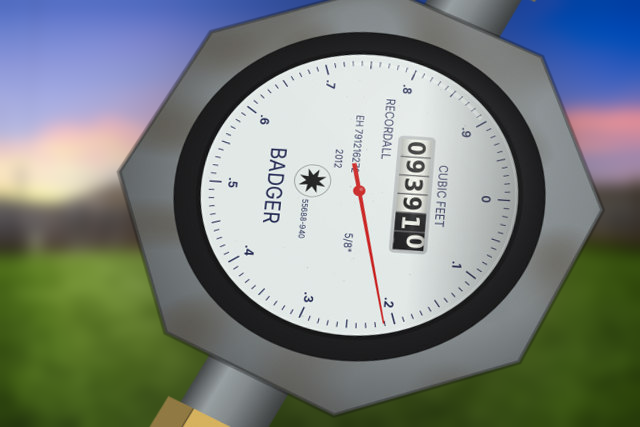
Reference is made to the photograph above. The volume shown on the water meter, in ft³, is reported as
93910.21 ft³
